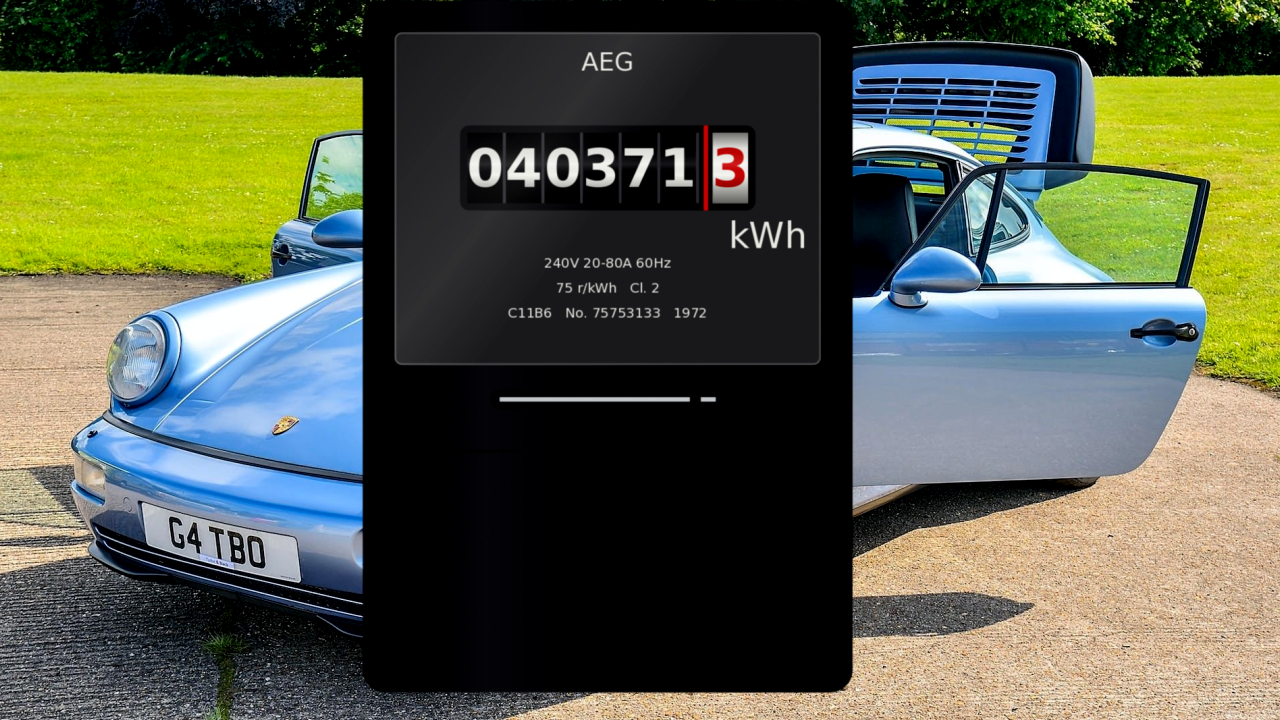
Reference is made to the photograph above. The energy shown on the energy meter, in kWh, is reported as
40371.3 kWh
